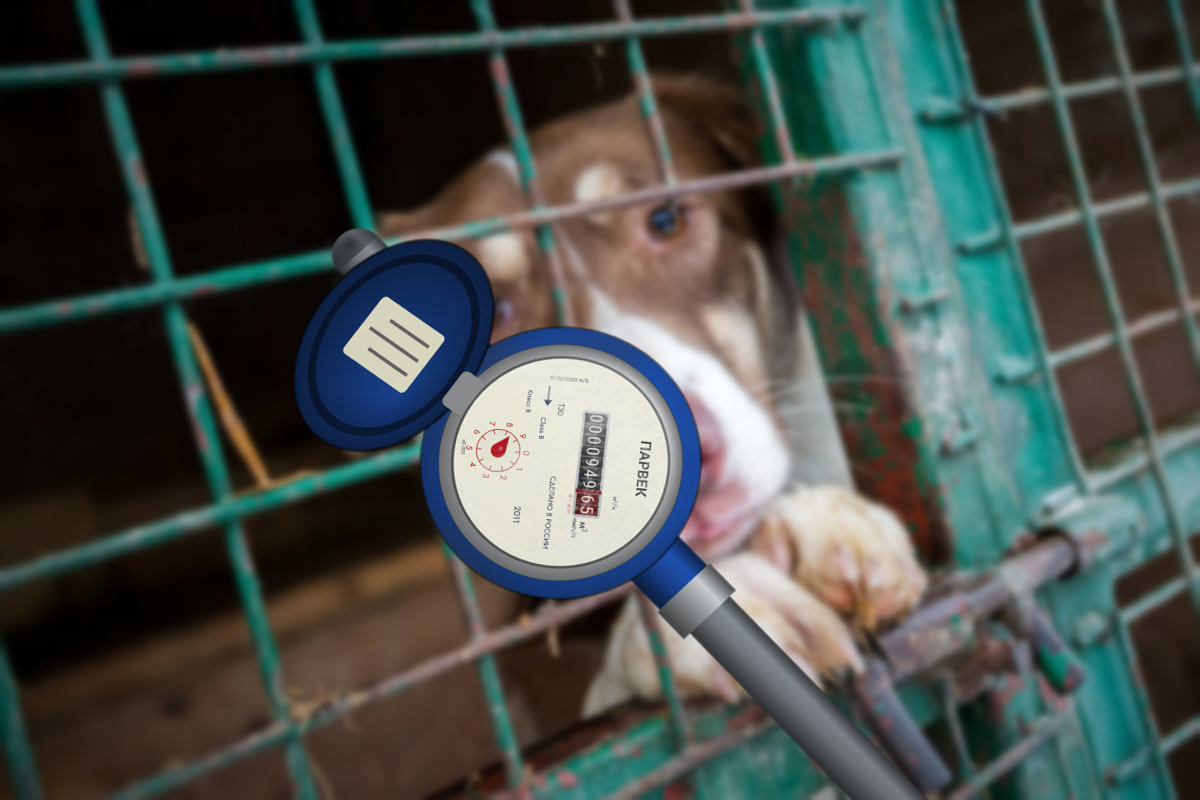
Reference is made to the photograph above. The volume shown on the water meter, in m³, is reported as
949.658 m³
